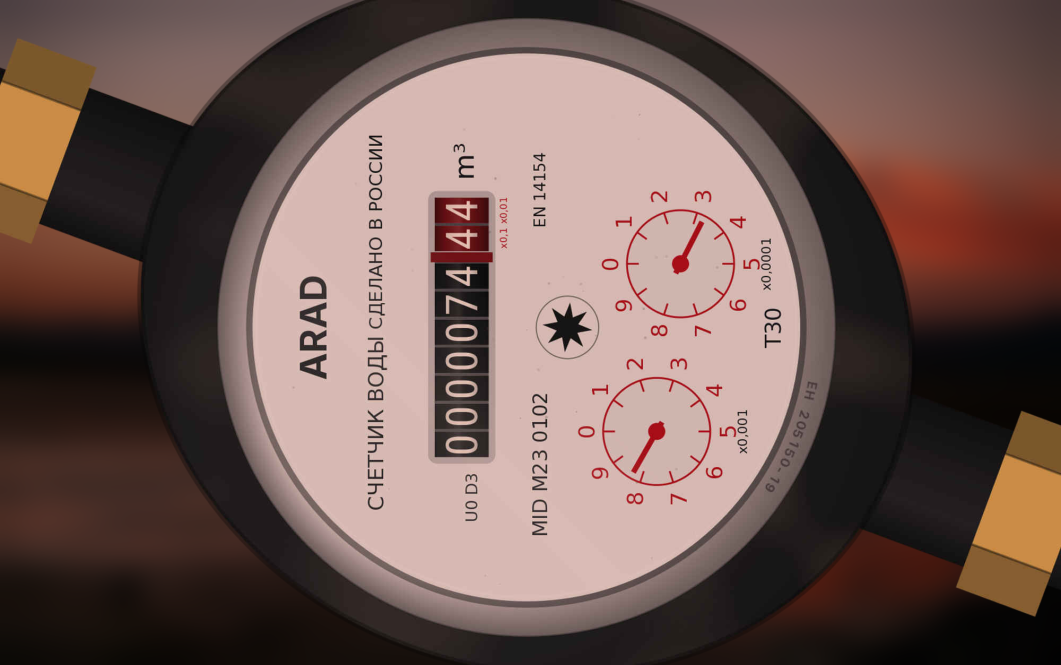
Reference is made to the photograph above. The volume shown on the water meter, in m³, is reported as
74.4483 m³
